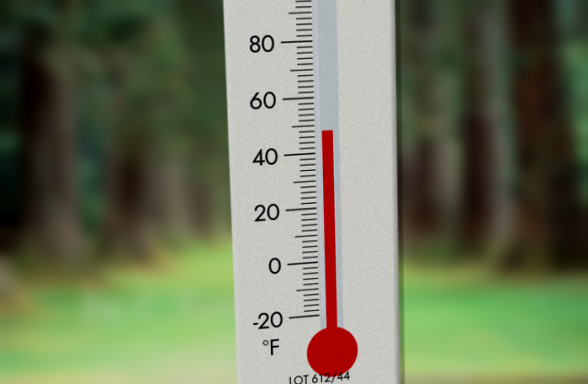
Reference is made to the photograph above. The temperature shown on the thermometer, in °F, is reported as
48 °F
